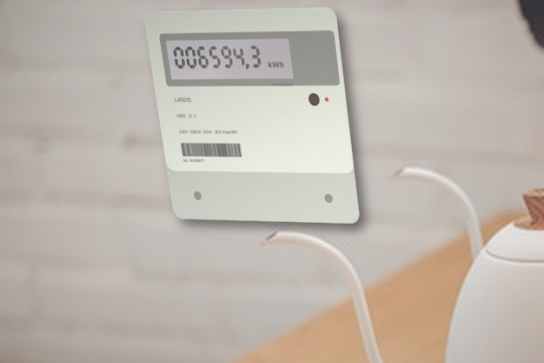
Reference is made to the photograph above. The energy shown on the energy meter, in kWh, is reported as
6594.3 kWh
